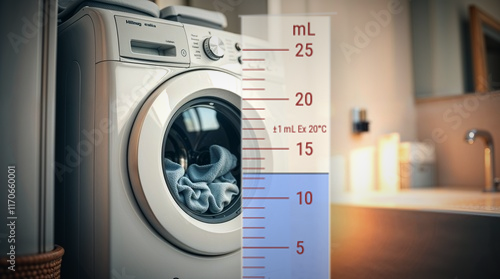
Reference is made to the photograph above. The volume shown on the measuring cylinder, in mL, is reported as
12.5 mL
